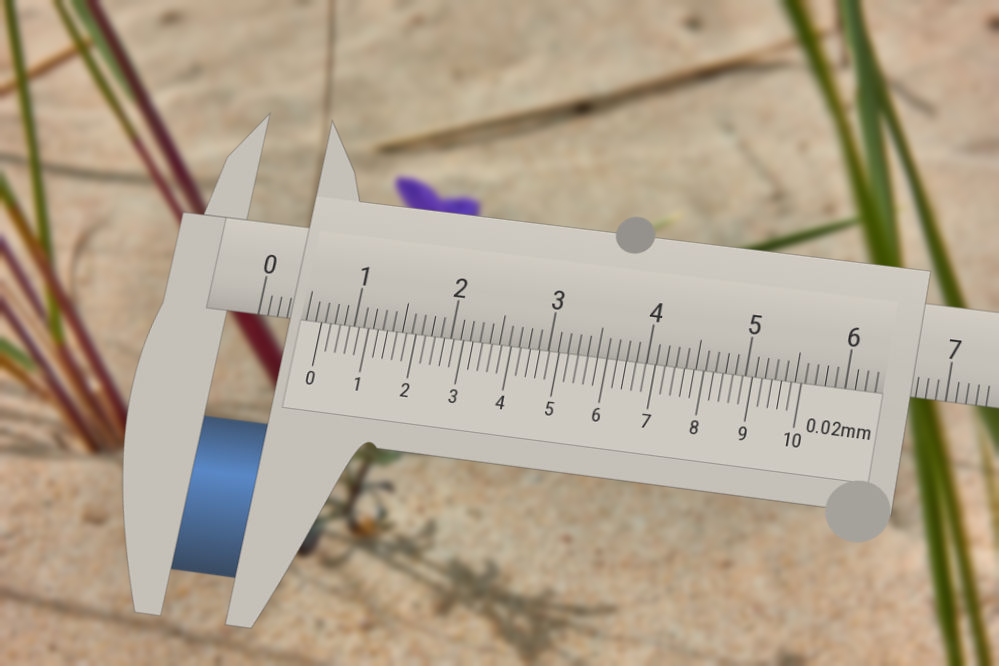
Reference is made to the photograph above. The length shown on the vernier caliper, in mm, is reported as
6.6 mm
